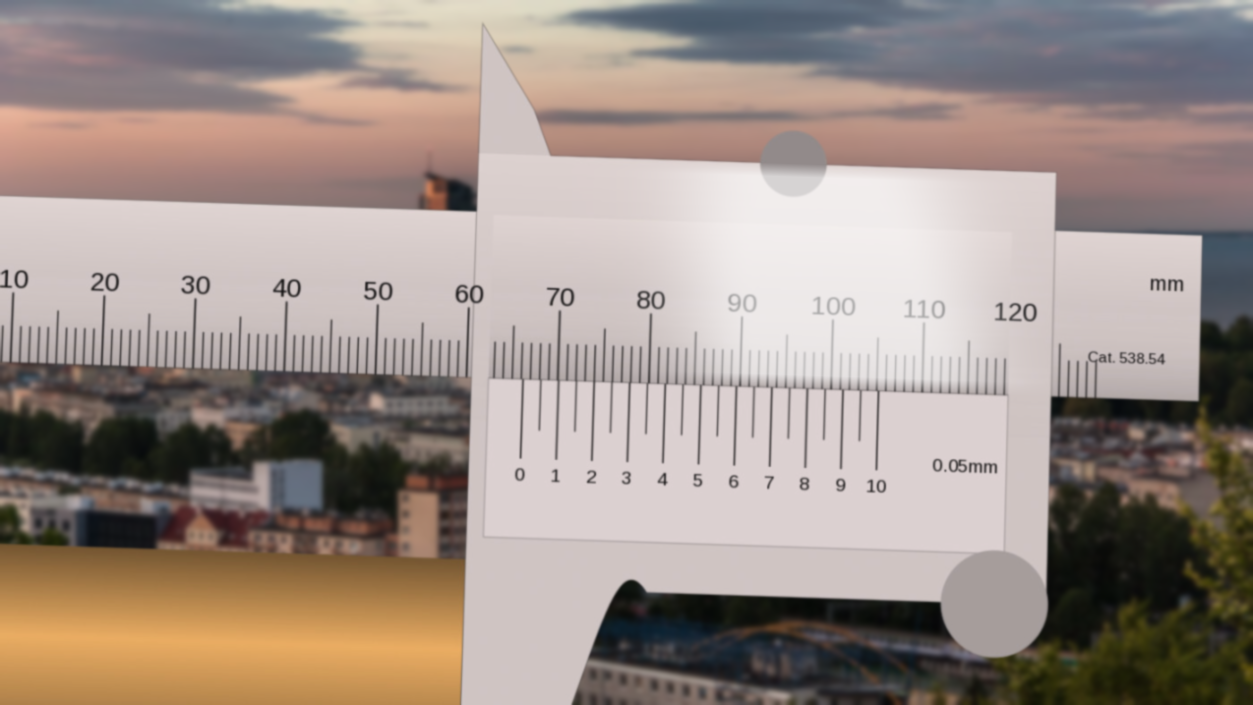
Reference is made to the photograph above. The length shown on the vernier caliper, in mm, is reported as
66.2 mm
